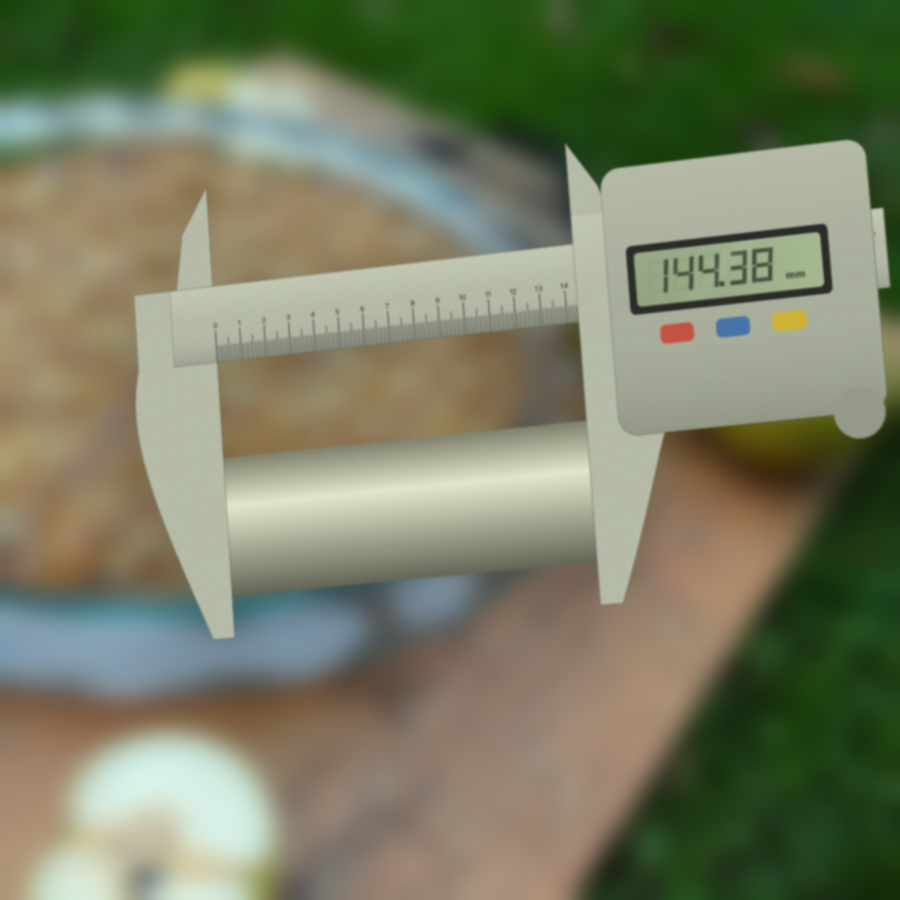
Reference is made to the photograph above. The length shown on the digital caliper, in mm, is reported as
144.38 mm
